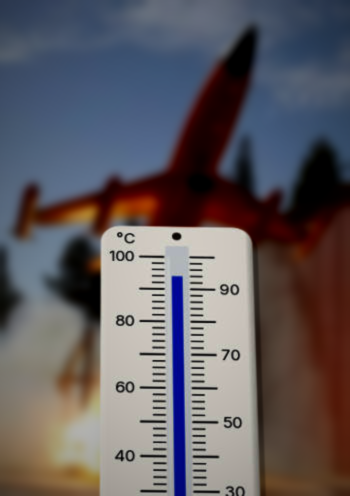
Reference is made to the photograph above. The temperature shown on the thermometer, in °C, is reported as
94 °C
